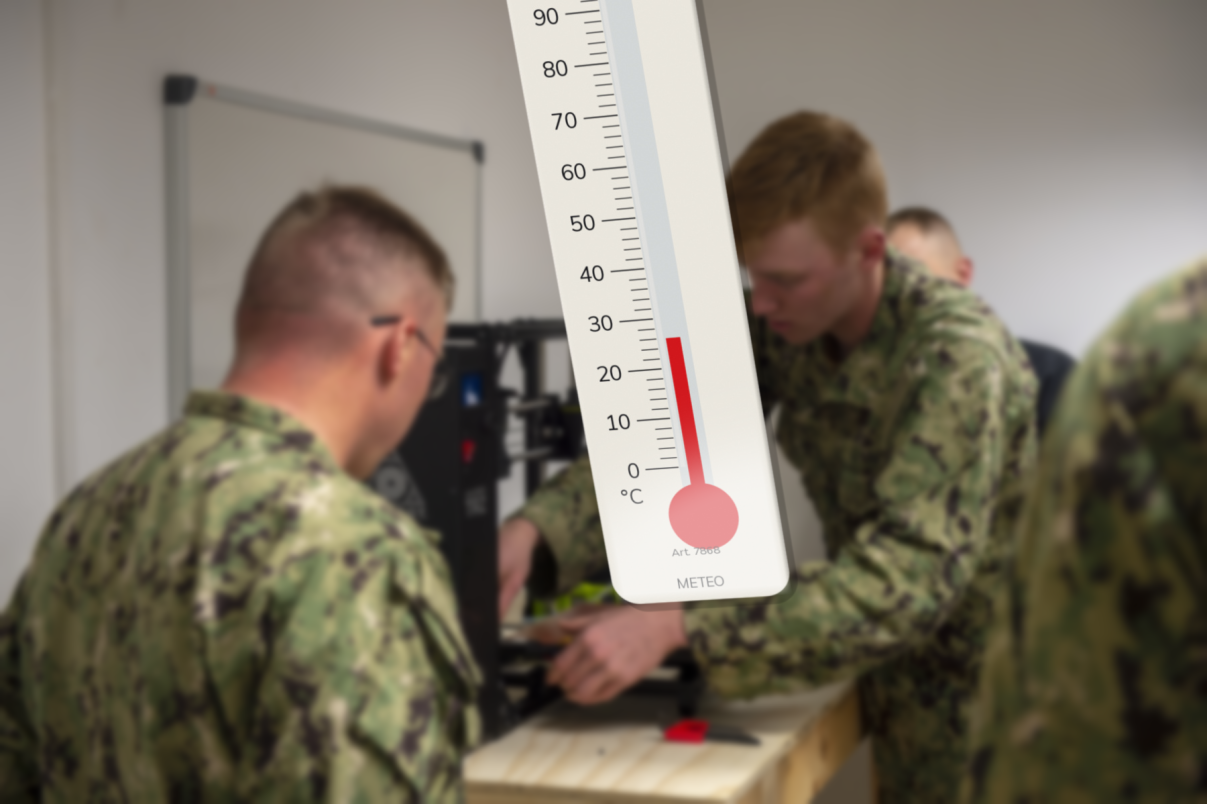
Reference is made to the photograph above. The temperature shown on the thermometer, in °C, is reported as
26 °C
